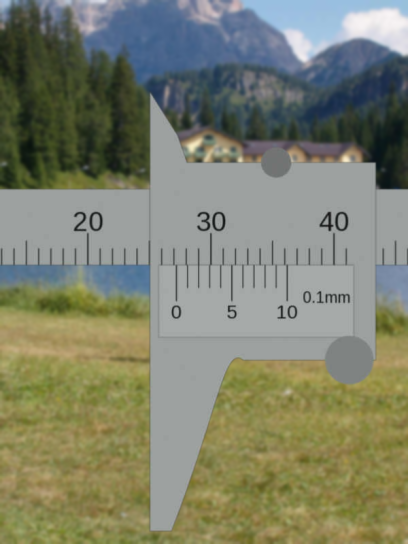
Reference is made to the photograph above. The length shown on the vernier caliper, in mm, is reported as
27.2 mm
